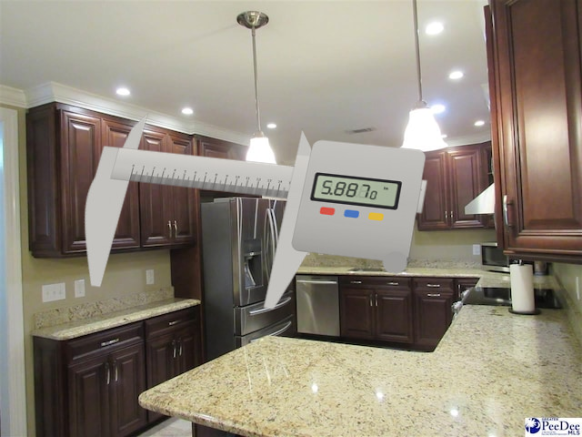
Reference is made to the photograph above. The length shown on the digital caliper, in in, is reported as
5.8870 in
